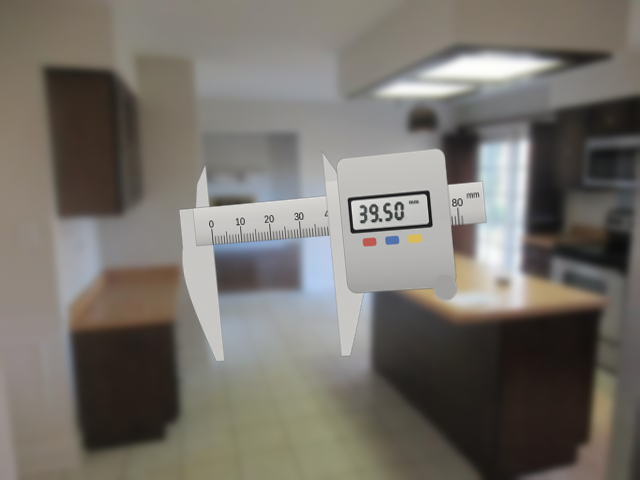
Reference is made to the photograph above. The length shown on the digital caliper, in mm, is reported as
39.50 mm
